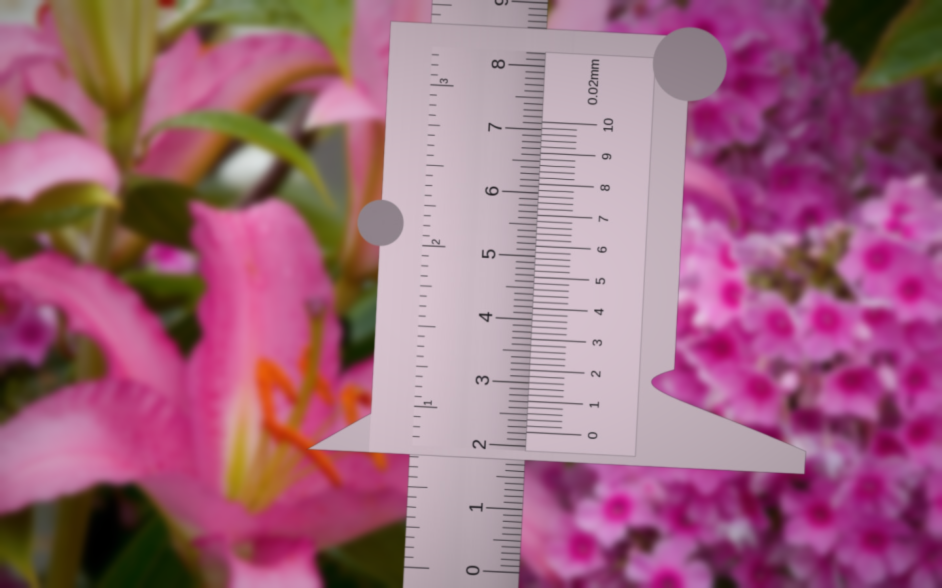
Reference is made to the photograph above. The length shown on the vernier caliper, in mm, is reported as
22.2 mm
